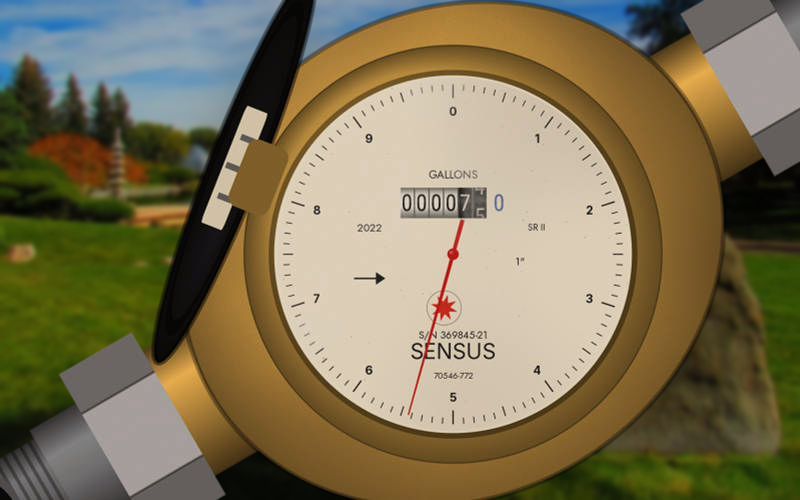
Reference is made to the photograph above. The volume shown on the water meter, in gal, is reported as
745.4 gal
